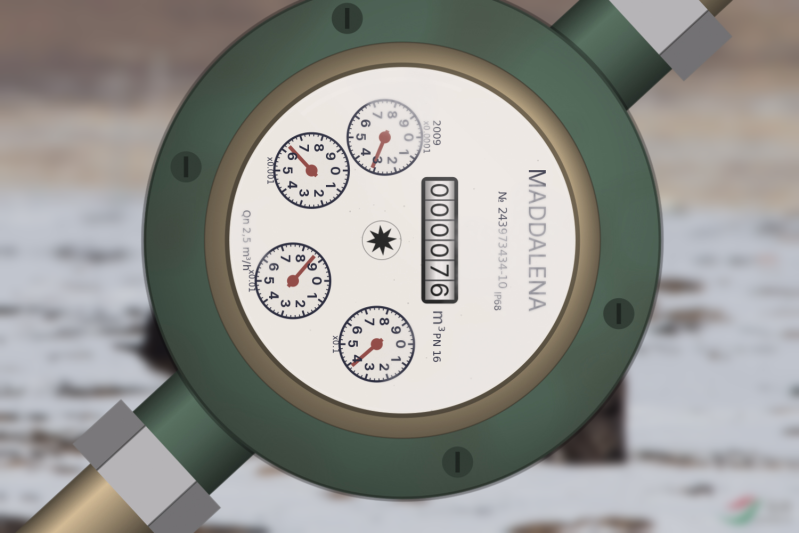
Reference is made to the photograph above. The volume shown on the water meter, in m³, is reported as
76.3863 m³
